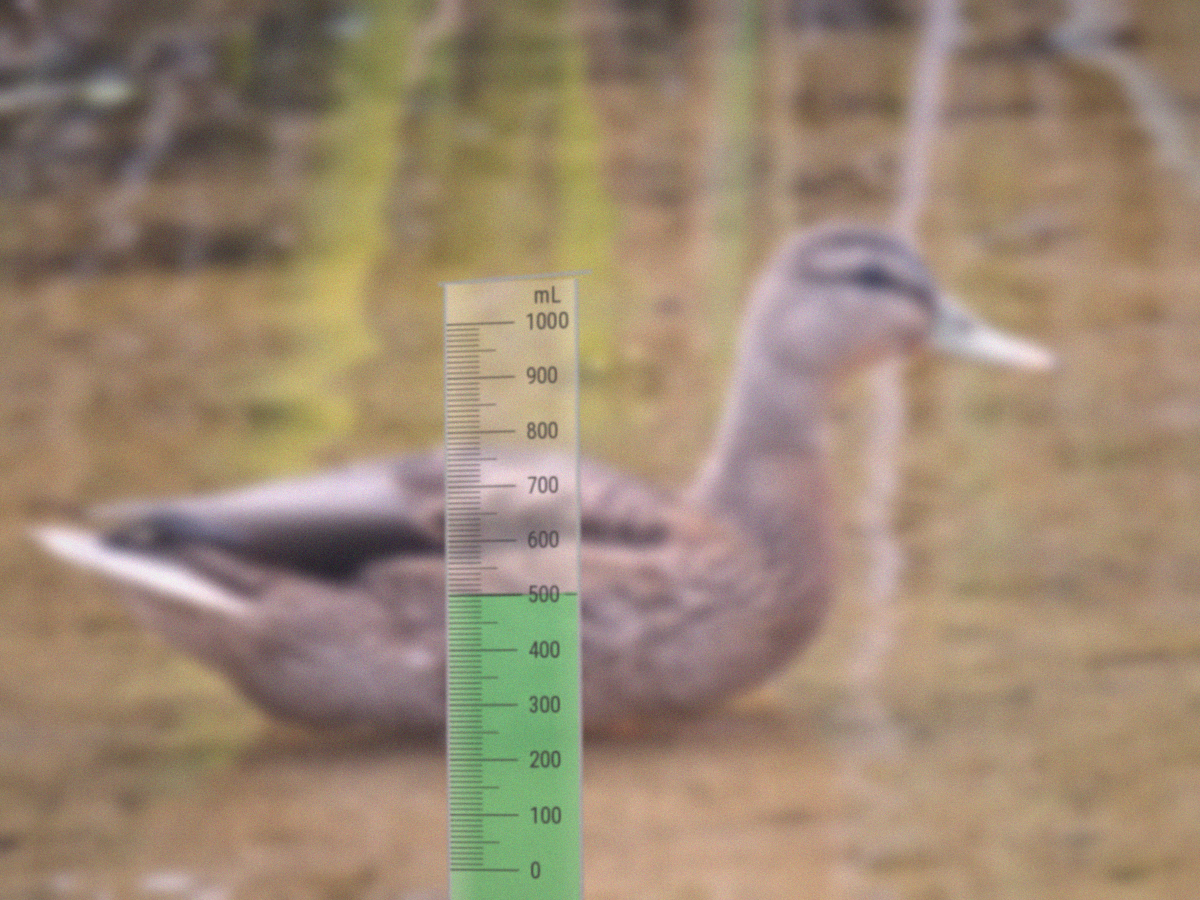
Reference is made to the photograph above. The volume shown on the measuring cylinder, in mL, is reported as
500 mL
